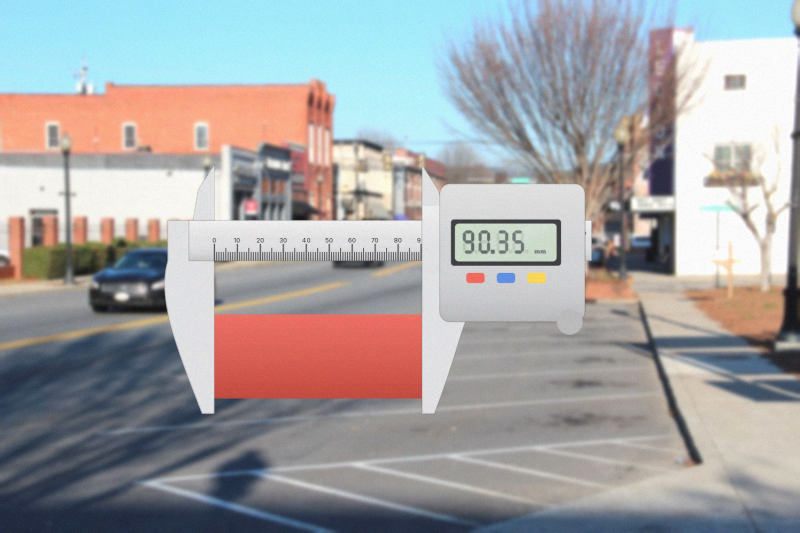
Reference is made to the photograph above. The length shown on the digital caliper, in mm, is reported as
90.35 mm
